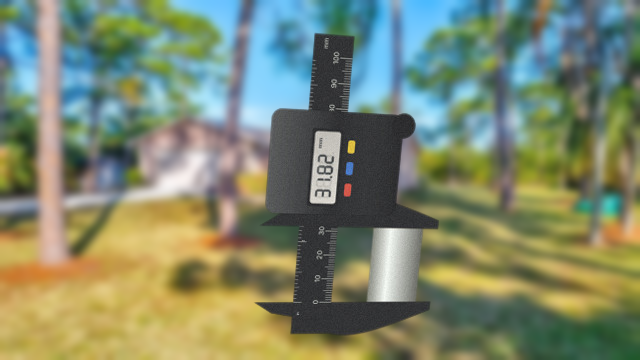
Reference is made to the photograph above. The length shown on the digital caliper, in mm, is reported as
31.82 mm
